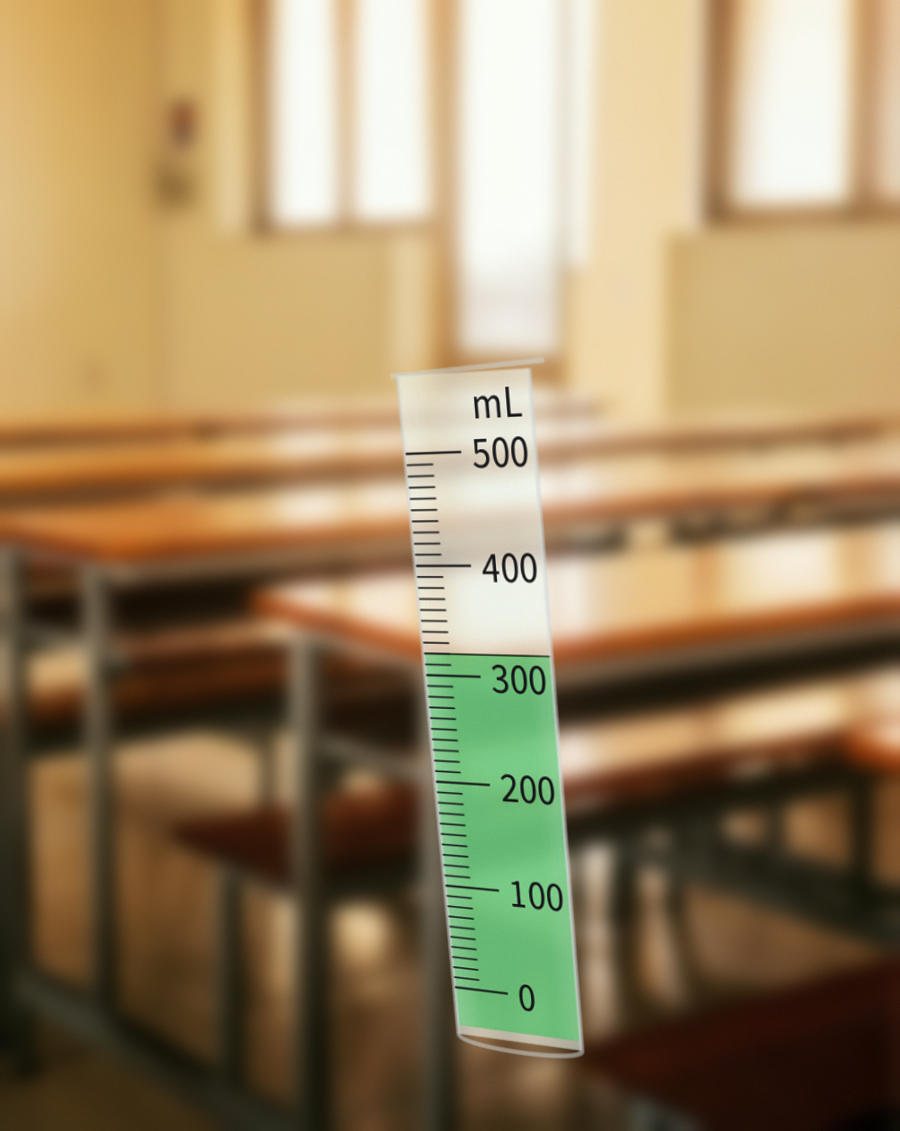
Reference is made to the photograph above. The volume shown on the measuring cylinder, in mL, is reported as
320 mL
